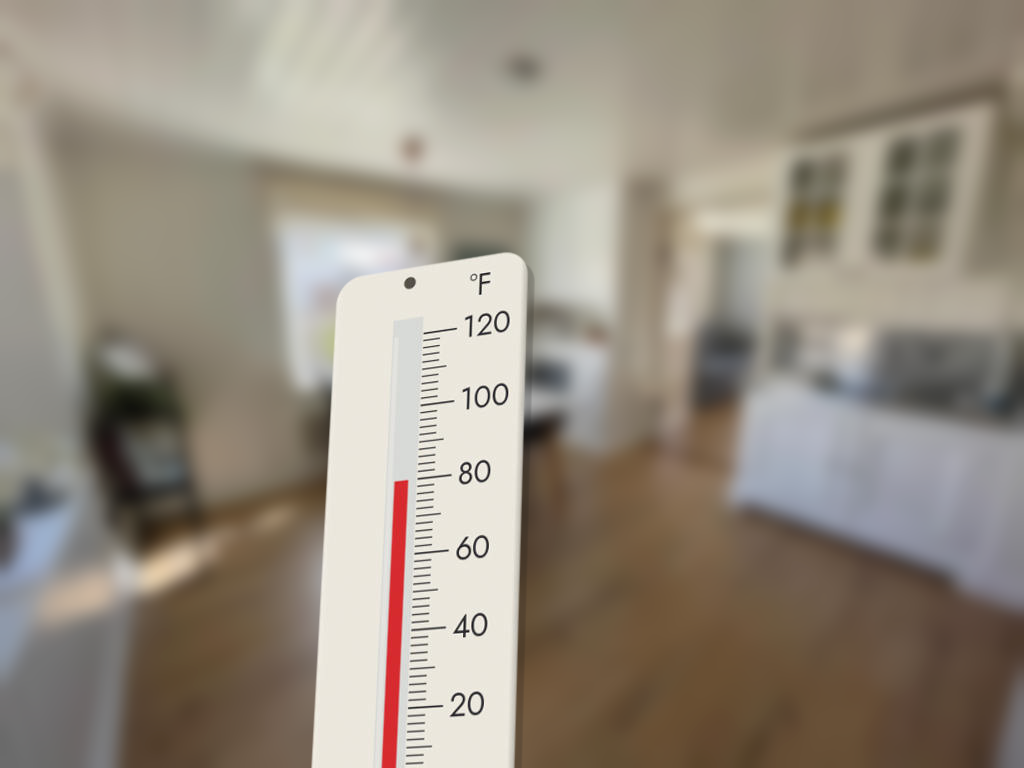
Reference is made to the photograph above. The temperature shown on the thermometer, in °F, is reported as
80 °F
